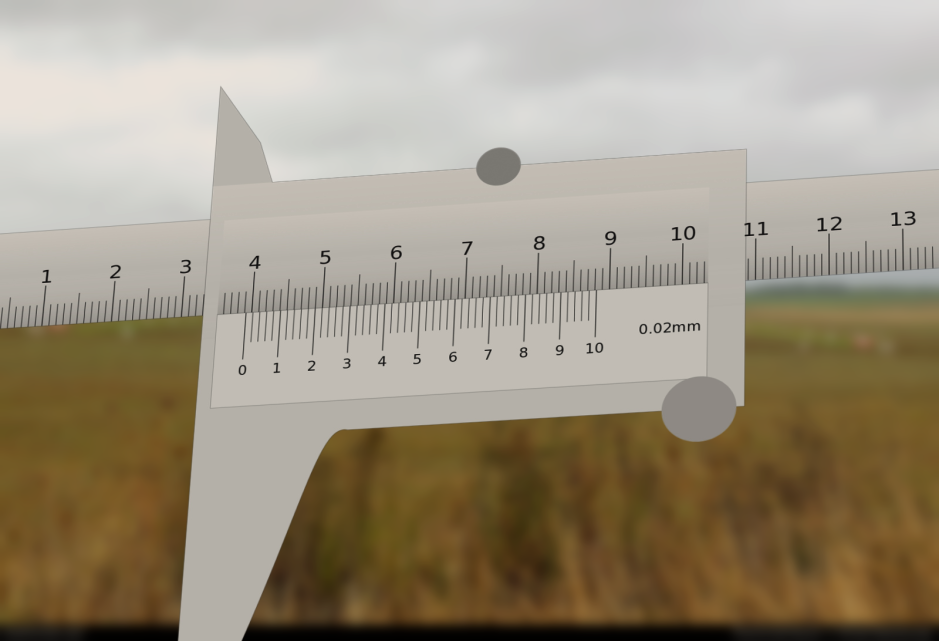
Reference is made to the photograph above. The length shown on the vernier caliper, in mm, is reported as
39.2 mm
